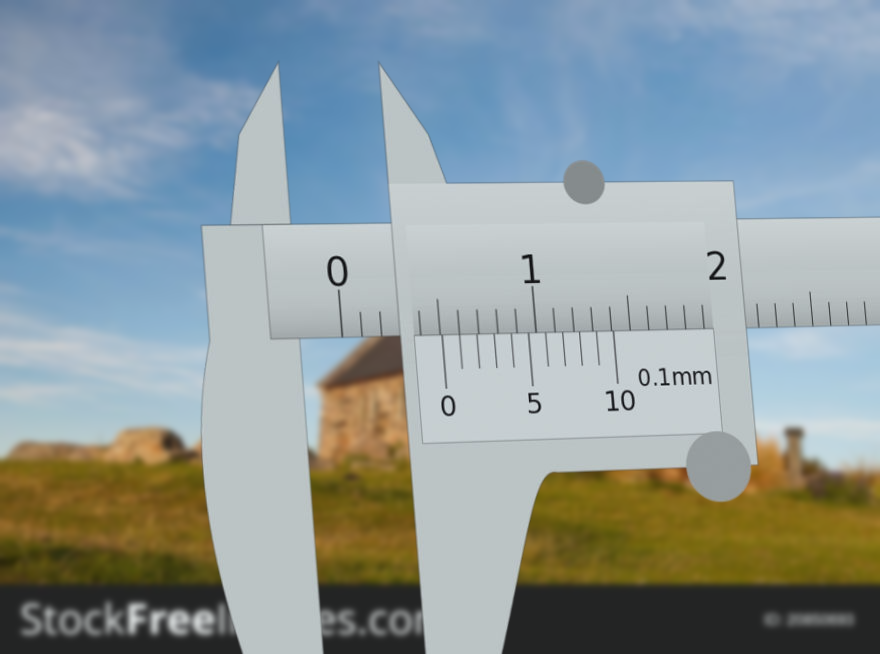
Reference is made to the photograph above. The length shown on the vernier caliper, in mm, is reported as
5.1 mm
